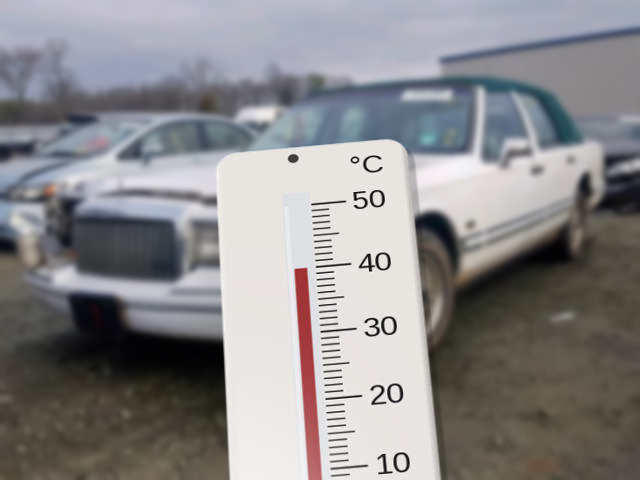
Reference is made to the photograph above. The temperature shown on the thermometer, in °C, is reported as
40 °C
